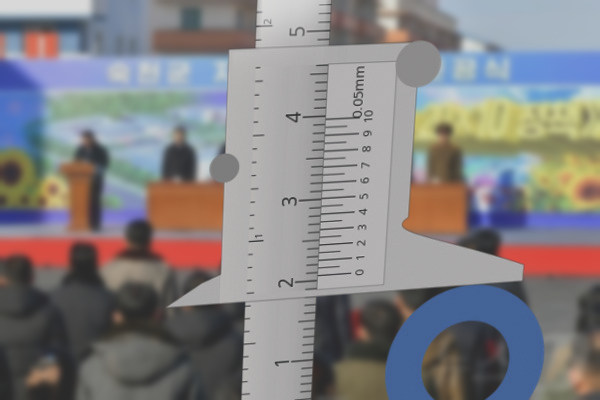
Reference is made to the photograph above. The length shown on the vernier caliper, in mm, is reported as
20.6 mm
